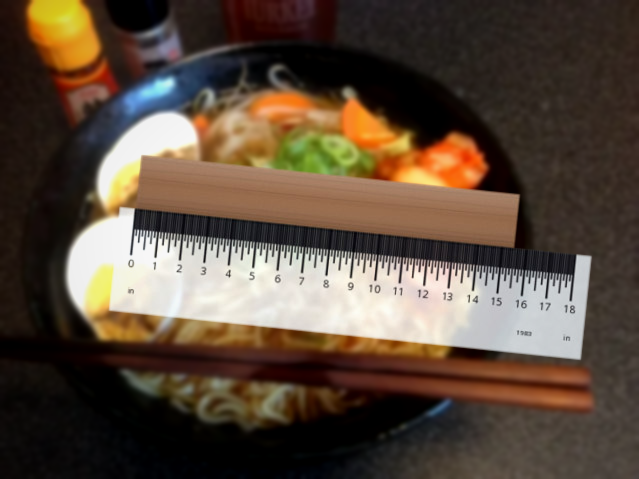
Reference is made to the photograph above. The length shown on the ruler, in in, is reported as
15.5 in
